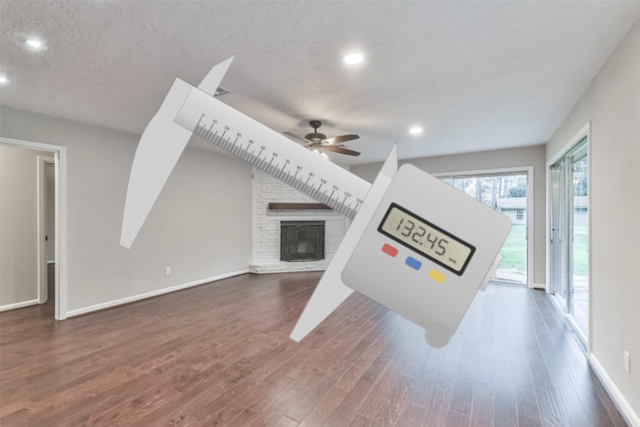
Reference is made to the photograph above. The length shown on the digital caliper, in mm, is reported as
132.45 mm
